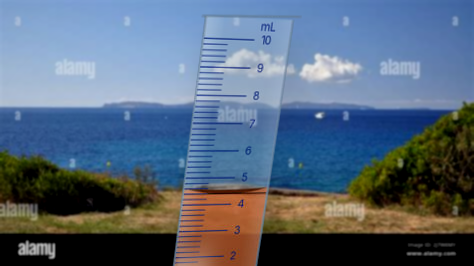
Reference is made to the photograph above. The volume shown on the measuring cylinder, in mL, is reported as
4.4 mL
